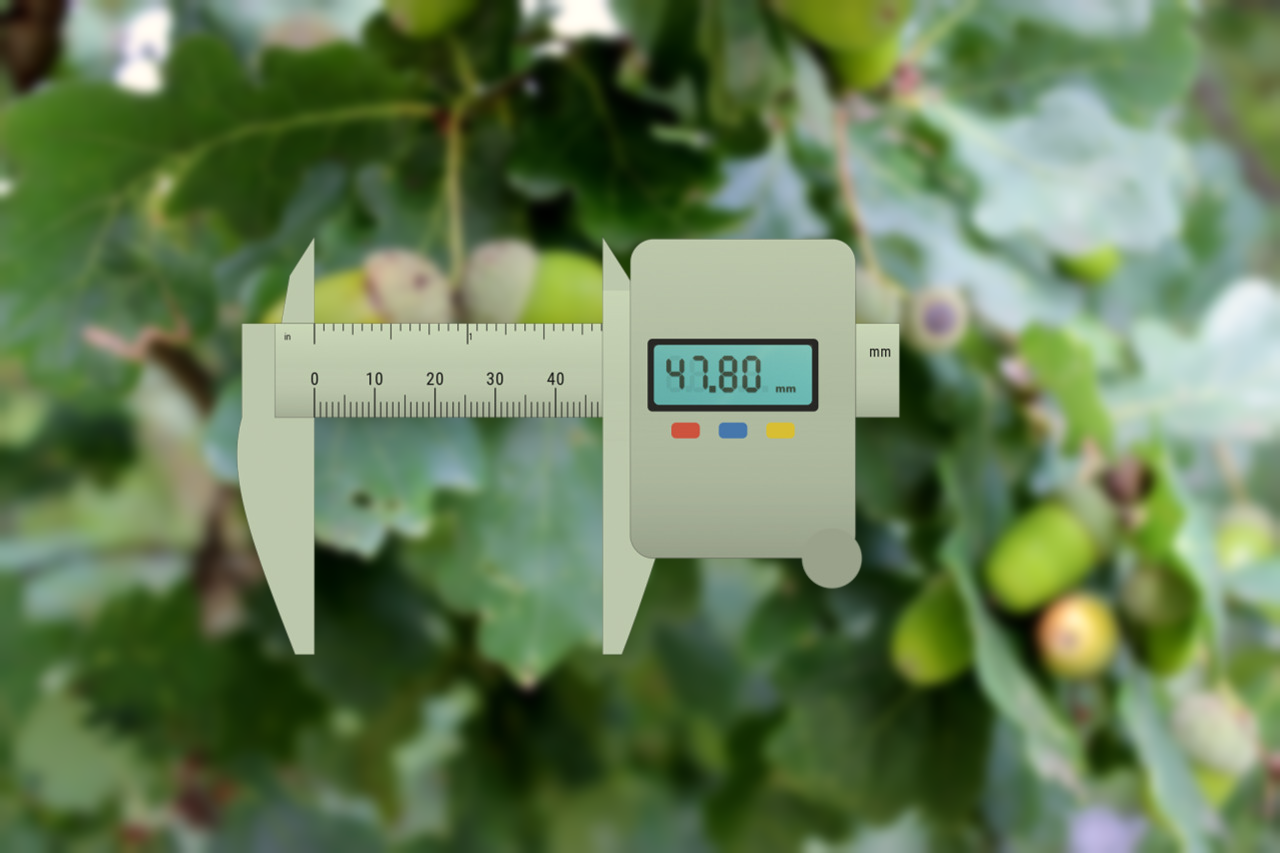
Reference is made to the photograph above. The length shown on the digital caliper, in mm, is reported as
47.80 mm
